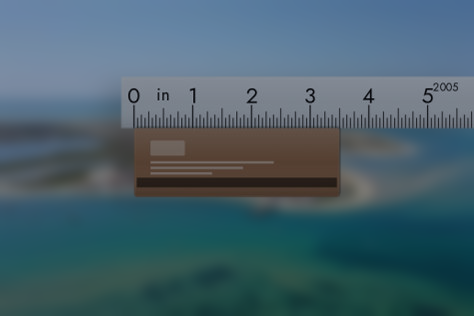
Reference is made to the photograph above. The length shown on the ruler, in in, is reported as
3.5 in
